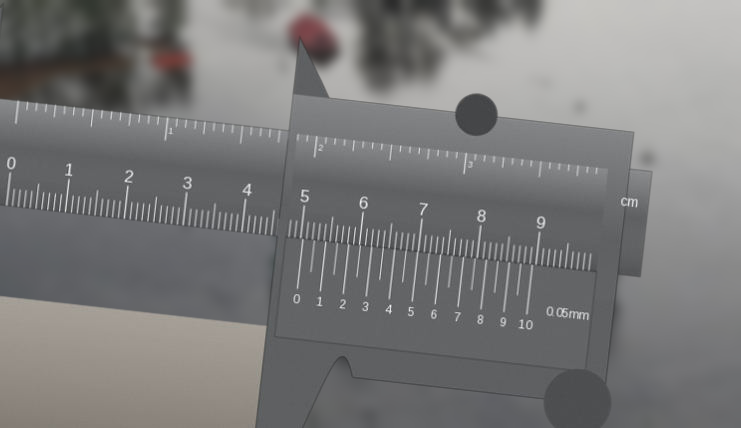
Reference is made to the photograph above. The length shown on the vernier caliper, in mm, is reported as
50.4 mm
